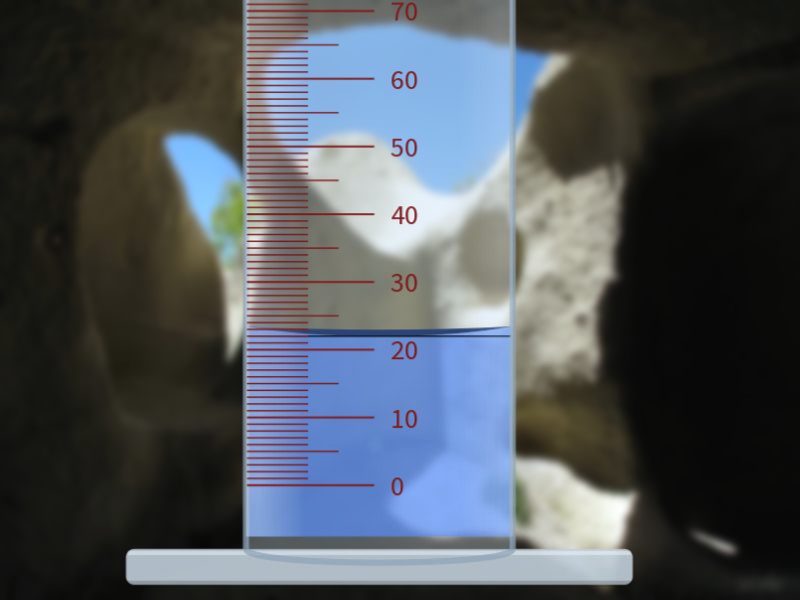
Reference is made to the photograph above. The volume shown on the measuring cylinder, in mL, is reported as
22 mL
